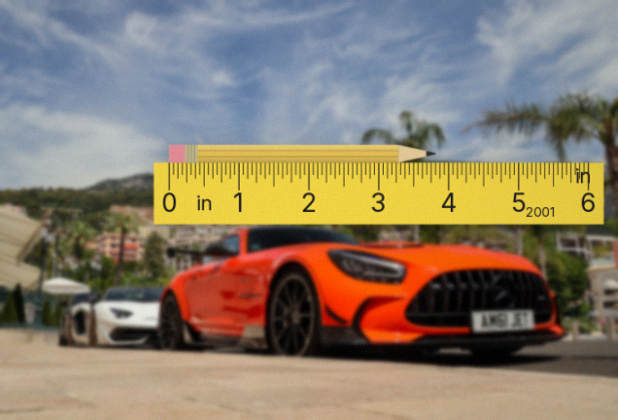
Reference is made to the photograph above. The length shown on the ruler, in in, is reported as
3.8125 in
